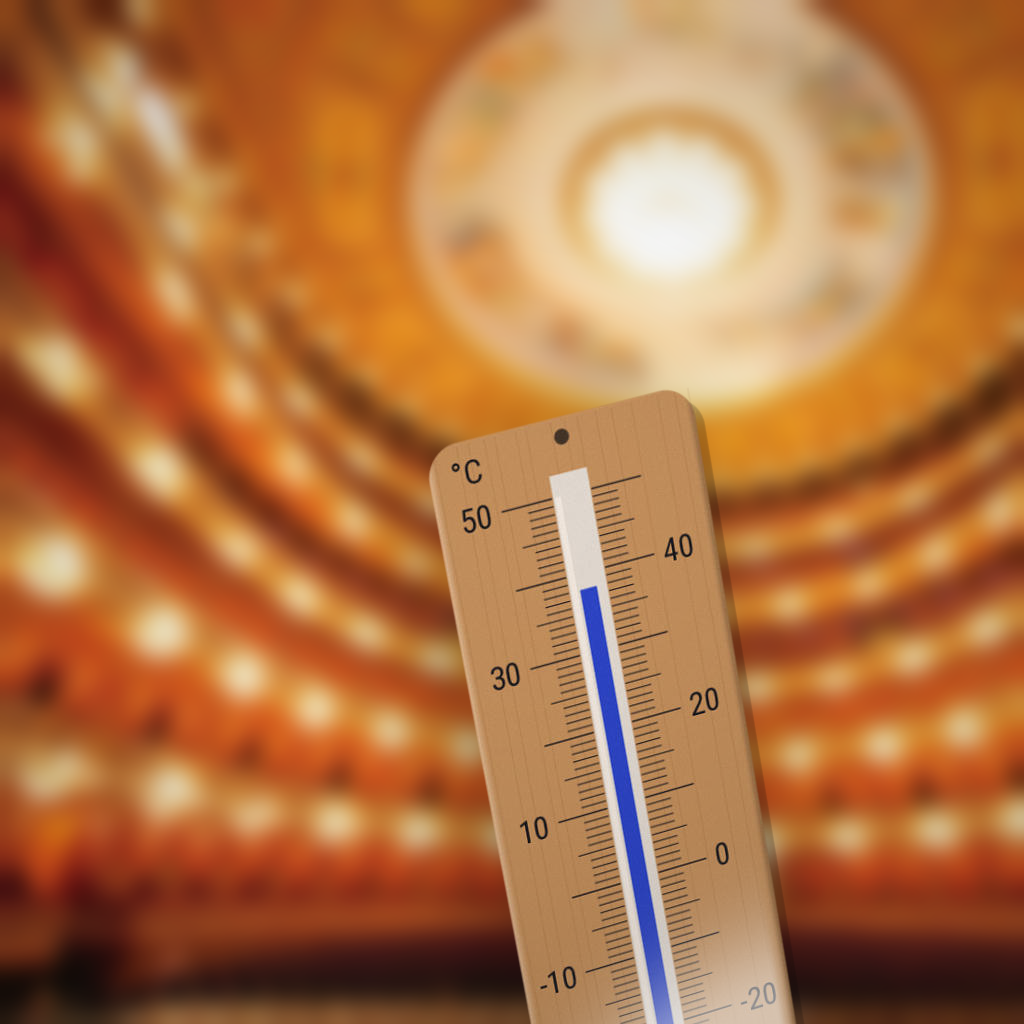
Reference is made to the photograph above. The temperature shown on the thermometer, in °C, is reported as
38 °C
